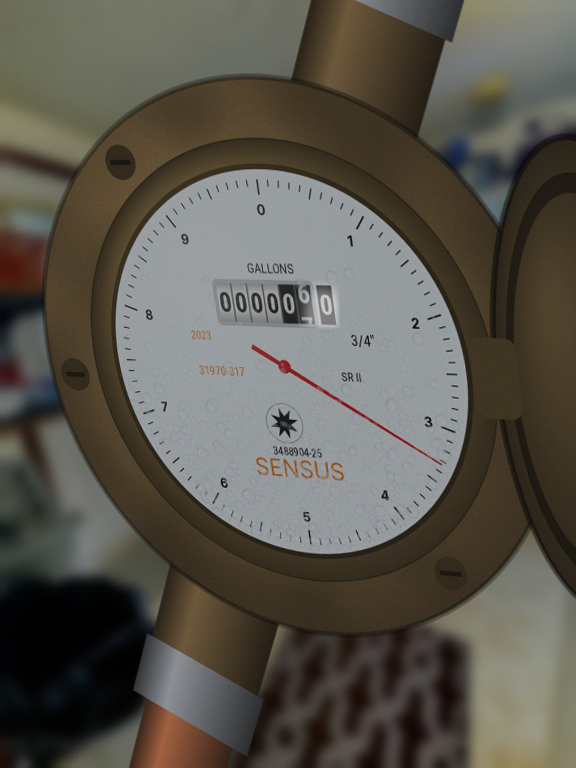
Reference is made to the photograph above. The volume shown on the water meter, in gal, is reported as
63.3 gal
